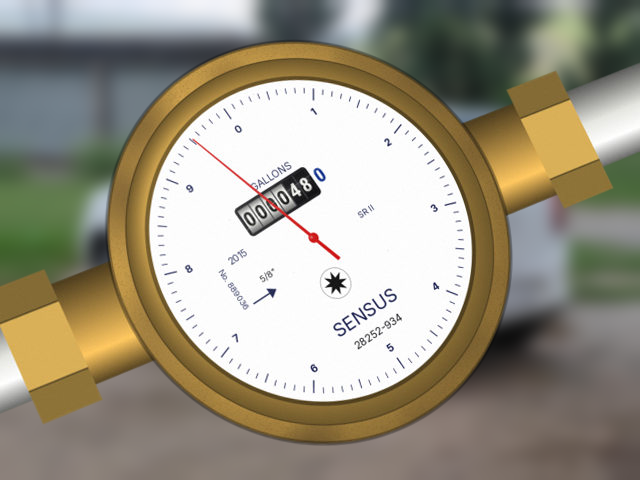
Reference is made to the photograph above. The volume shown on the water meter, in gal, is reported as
479.5 gal
